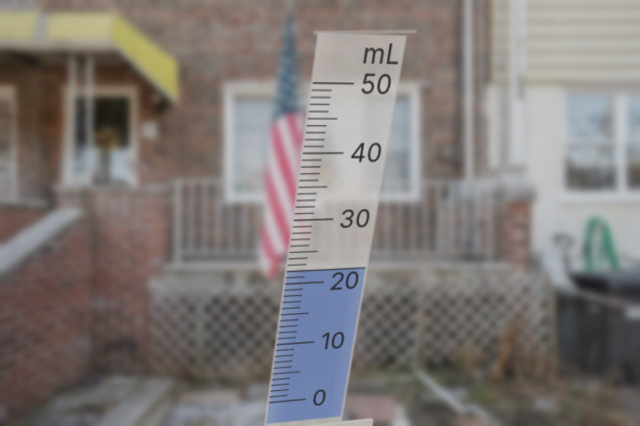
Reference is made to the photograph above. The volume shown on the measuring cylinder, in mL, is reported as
22 mL
